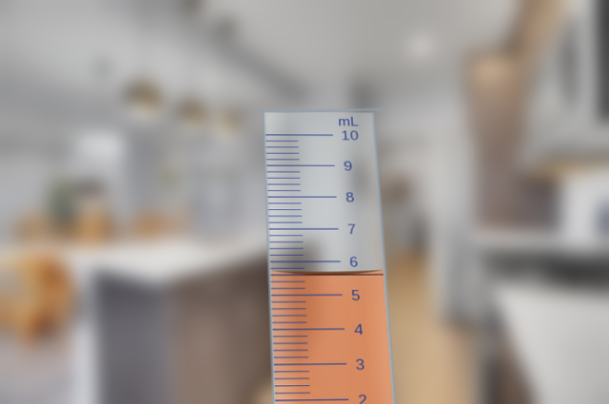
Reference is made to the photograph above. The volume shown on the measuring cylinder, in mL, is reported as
5.6 mL
